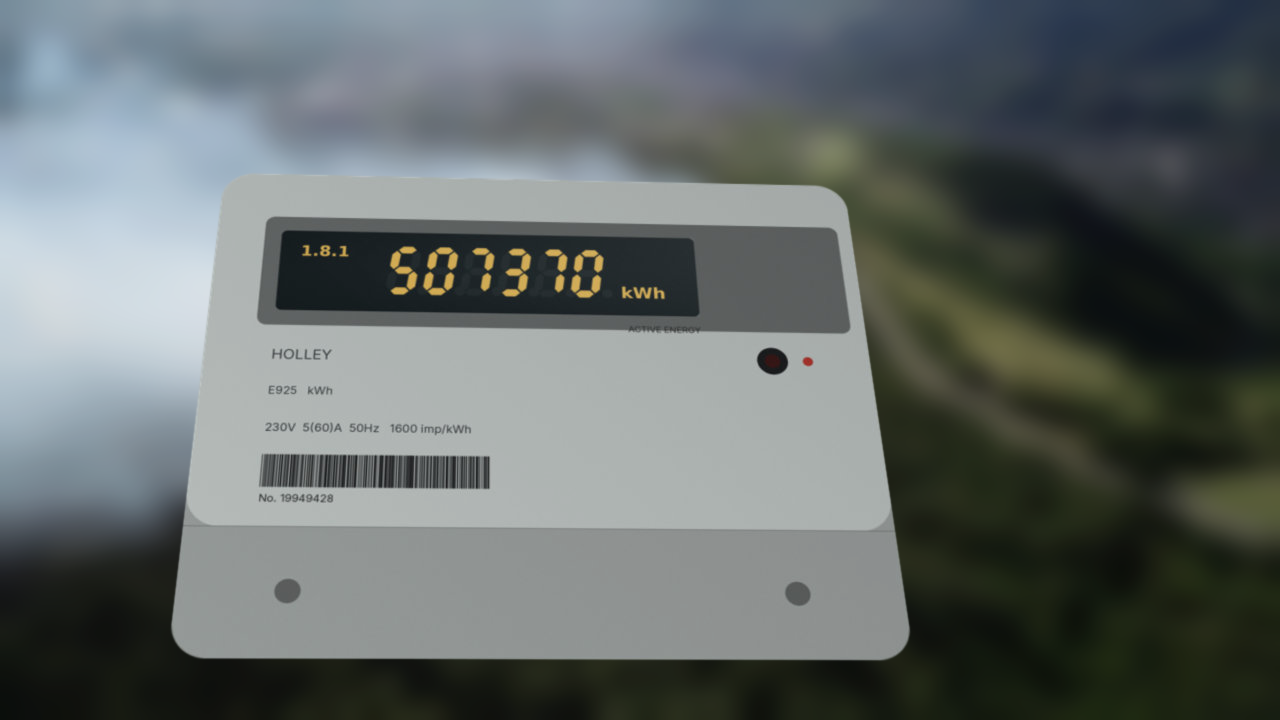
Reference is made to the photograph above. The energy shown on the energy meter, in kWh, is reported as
507370 kWh
